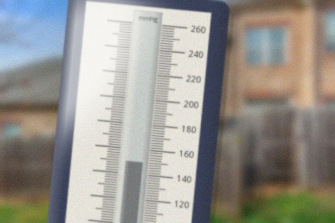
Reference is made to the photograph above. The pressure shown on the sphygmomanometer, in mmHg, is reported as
150 mmHg
